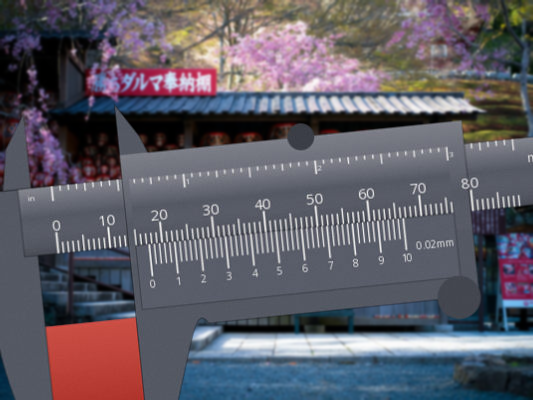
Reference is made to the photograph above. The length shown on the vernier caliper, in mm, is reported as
17.5 mm
